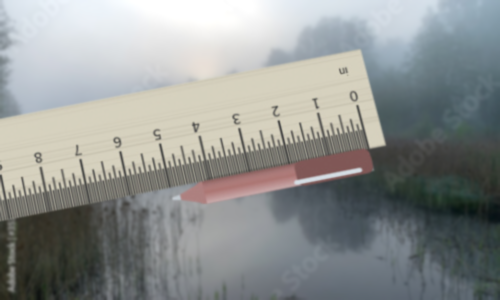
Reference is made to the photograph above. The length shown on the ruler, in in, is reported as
5 in
